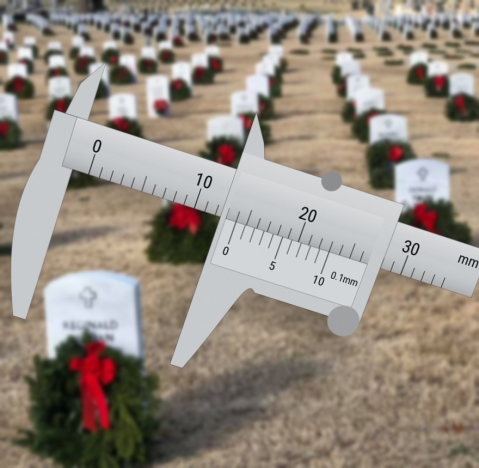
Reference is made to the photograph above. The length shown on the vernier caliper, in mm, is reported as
14.0 mm
